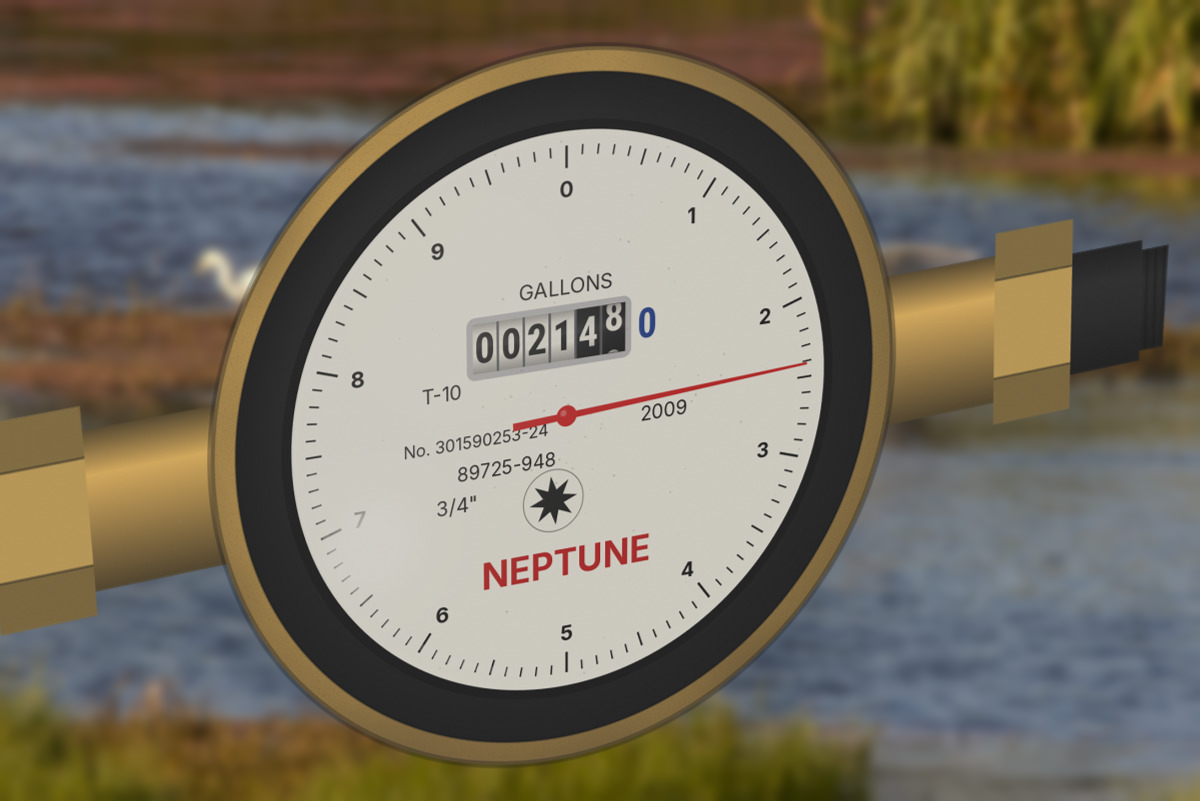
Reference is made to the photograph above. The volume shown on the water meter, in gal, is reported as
21482.4 gal
